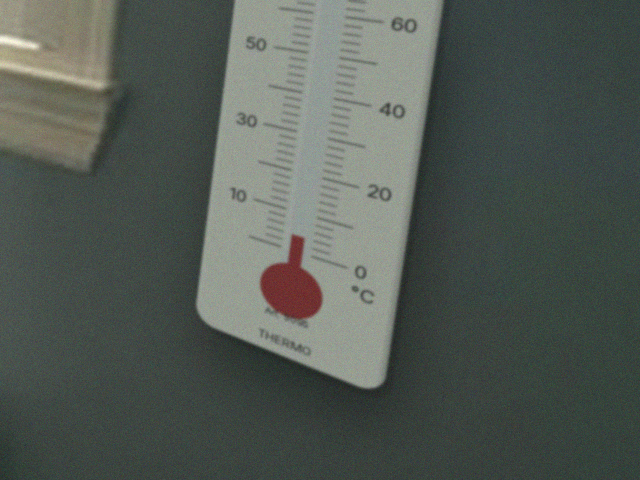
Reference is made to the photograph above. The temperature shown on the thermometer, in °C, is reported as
4 °C
